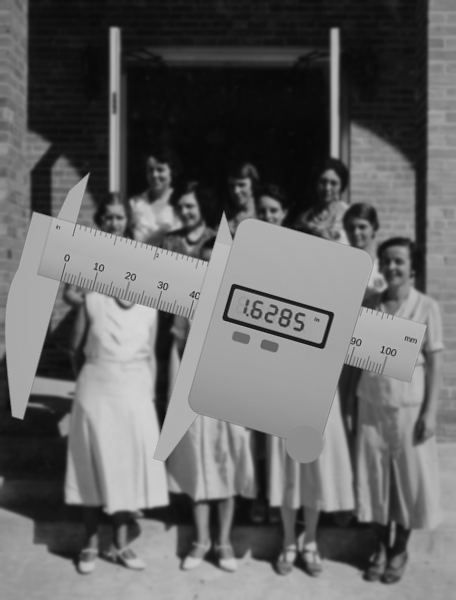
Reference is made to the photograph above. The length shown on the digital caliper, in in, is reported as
1.6285 in
